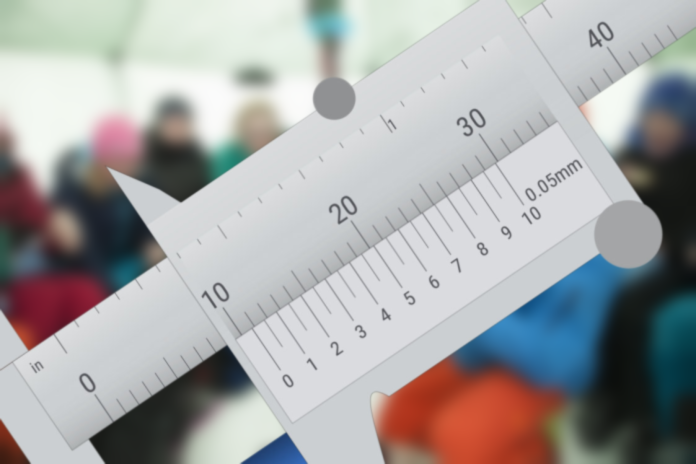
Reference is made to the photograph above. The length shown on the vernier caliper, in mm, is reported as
10.8 mm
